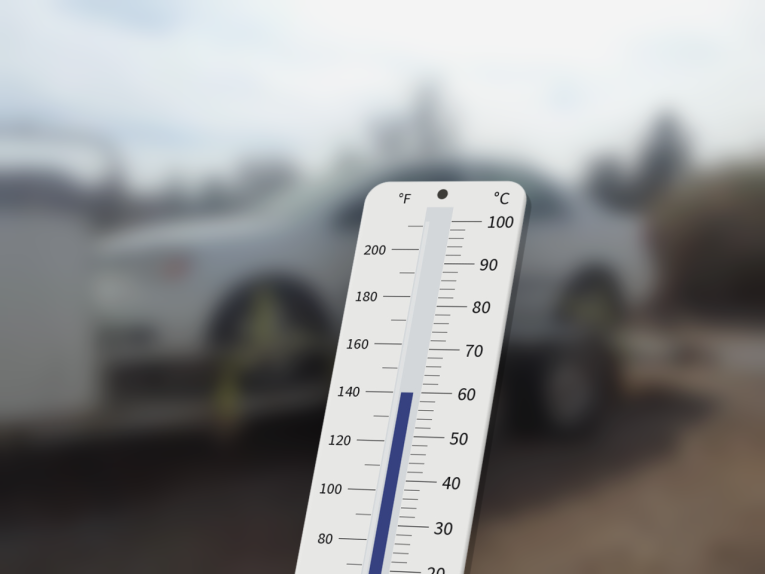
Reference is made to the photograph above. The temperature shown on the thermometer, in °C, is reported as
60 °C
